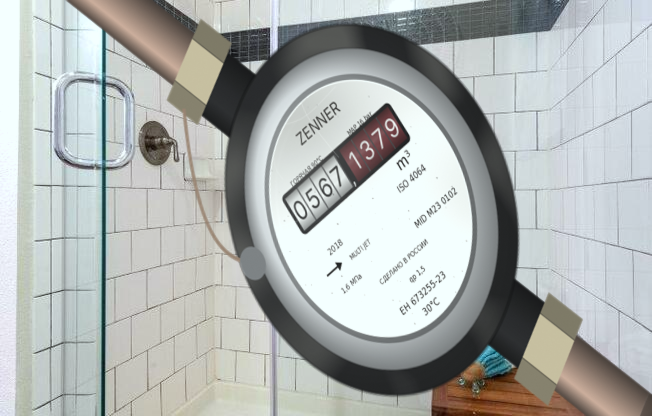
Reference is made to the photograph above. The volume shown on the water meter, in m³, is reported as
567.1379 m³
